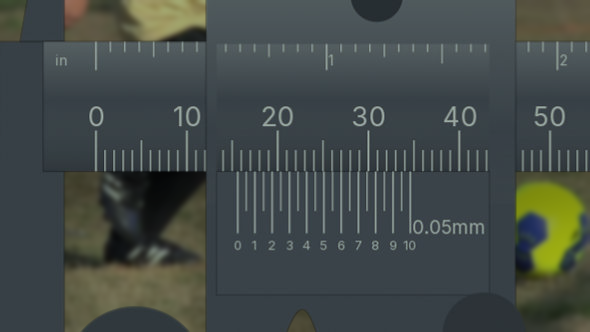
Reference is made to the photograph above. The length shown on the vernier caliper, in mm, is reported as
15.6 mm
